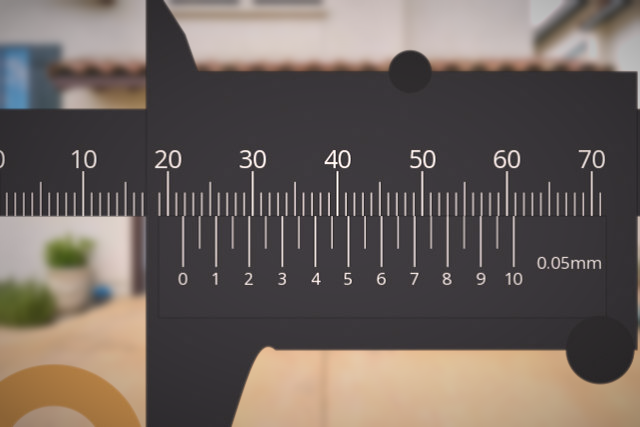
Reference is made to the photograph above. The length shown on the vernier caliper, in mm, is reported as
21.8 mm
